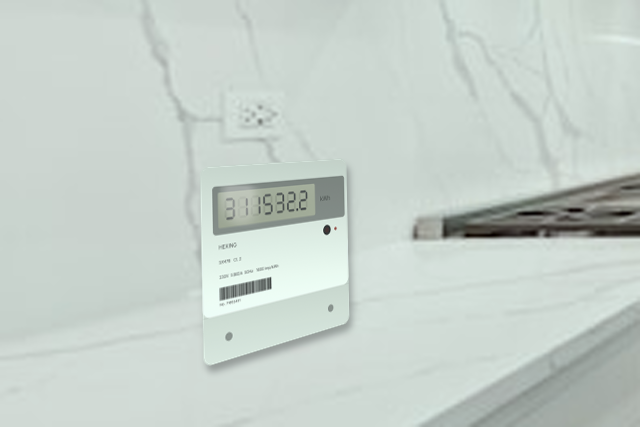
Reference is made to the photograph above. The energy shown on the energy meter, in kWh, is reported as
311532.2 kWh
